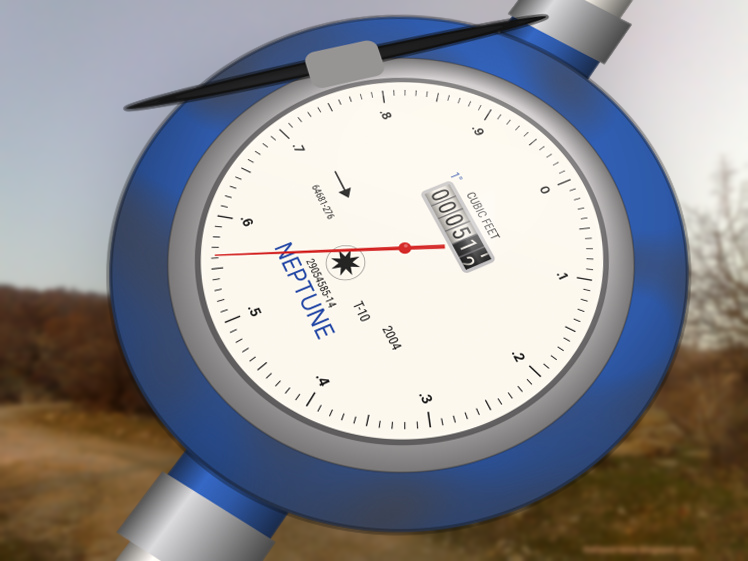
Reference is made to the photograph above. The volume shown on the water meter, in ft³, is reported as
511.56 ft³
